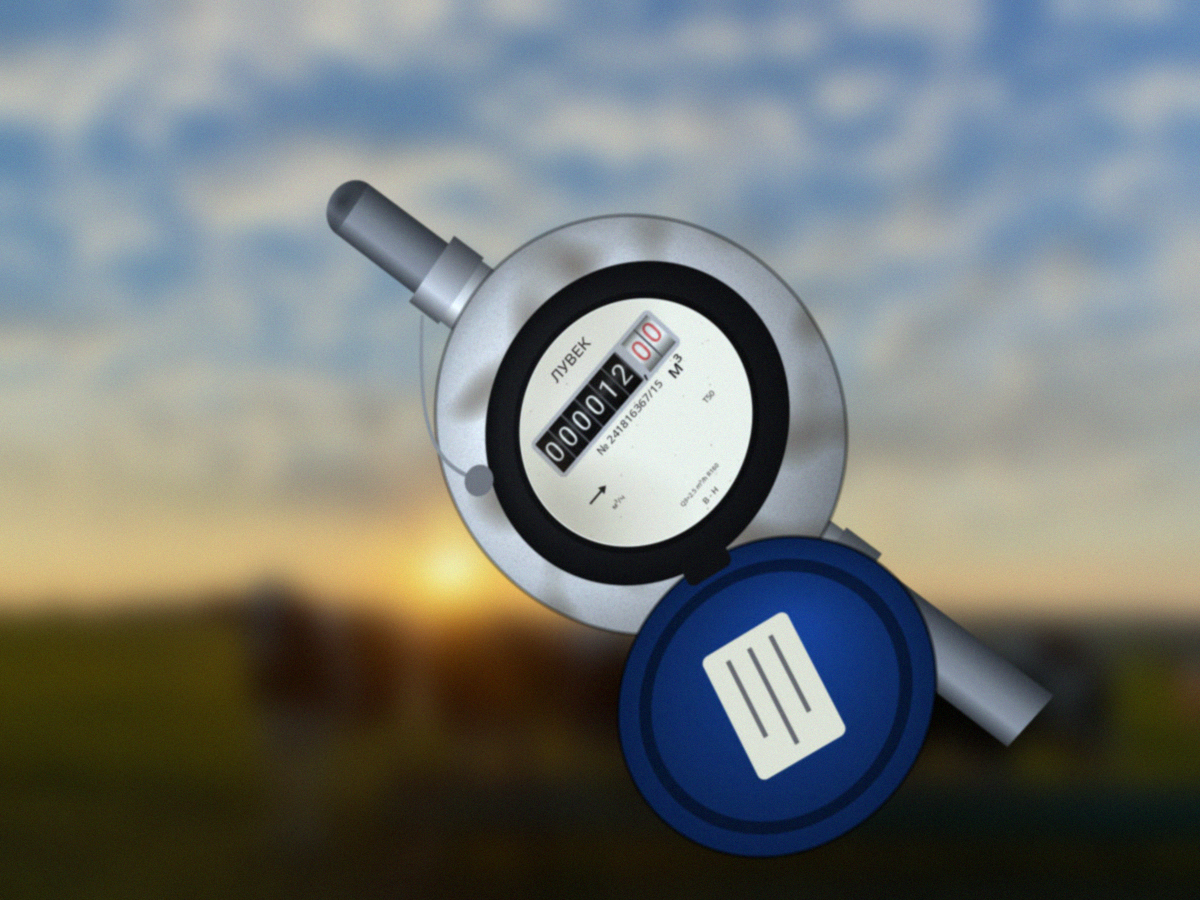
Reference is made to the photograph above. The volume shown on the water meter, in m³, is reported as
12.00 m³
